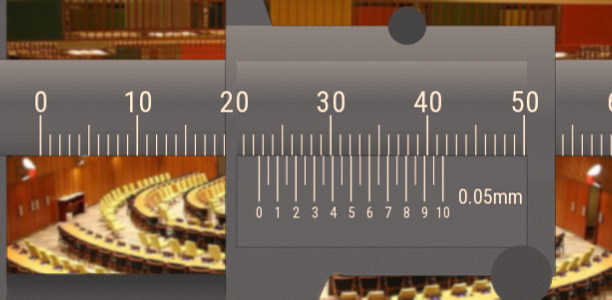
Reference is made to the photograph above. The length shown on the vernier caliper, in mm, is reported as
22.6 mm
